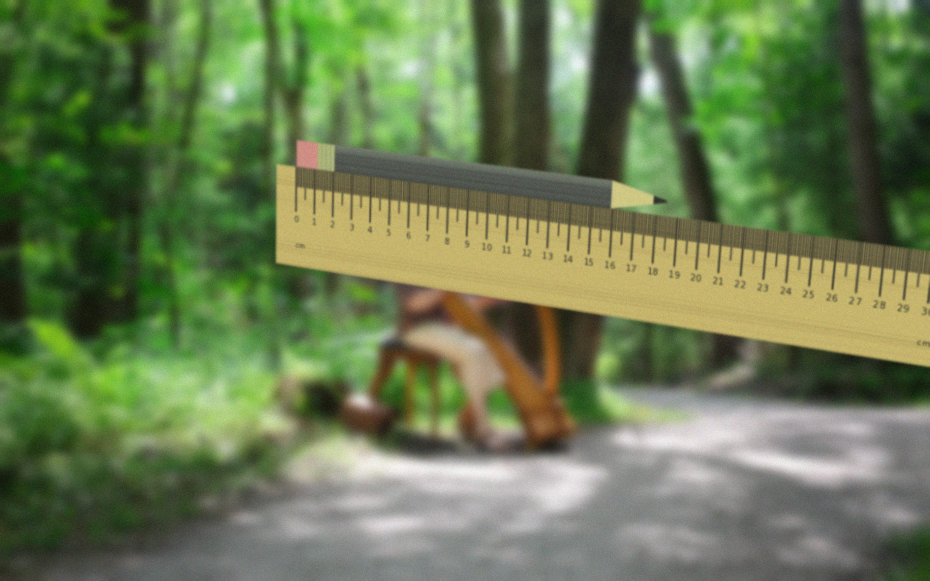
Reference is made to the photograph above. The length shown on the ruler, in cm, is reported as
18.5 cm
